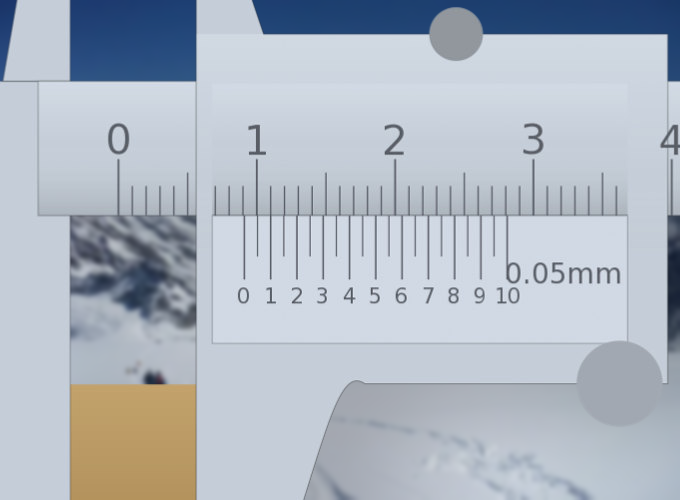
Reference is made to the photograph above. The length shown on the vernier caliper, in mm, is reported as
9.1 mm
